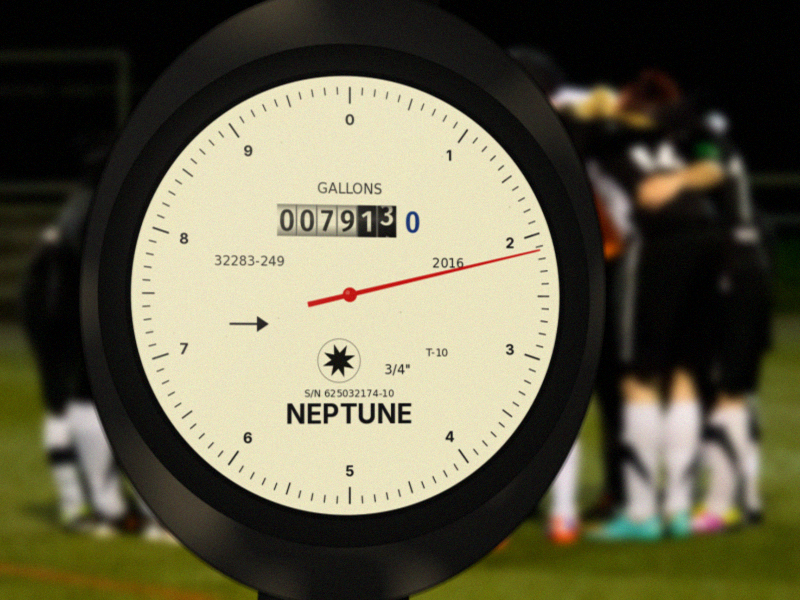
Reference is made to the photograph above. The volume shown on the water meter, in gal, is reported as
79132.1 gal
